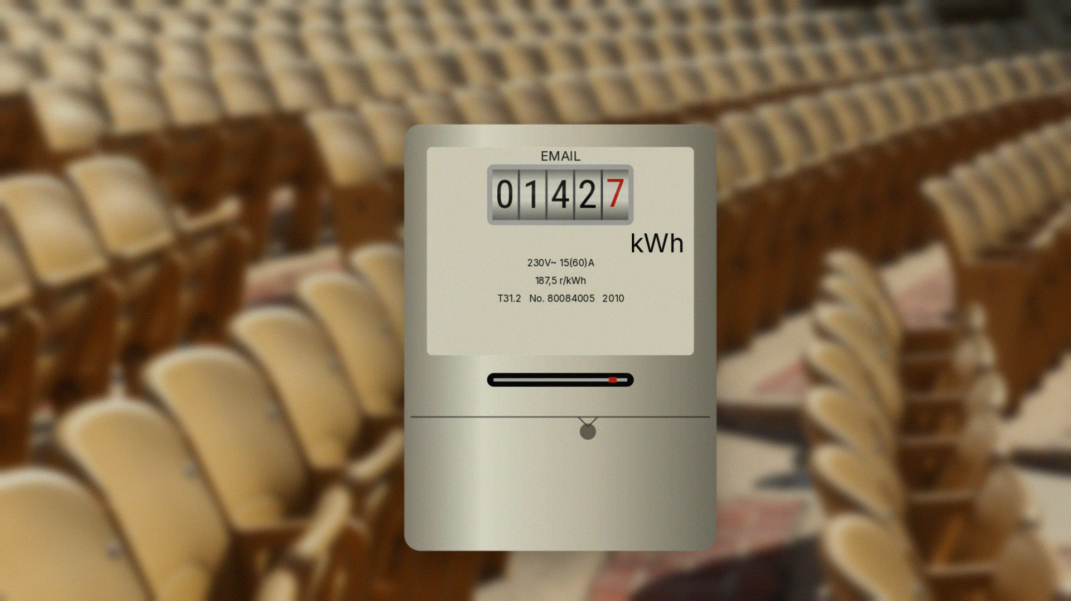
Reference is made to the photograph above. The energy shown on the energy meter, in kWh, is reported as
142.7 kWh
